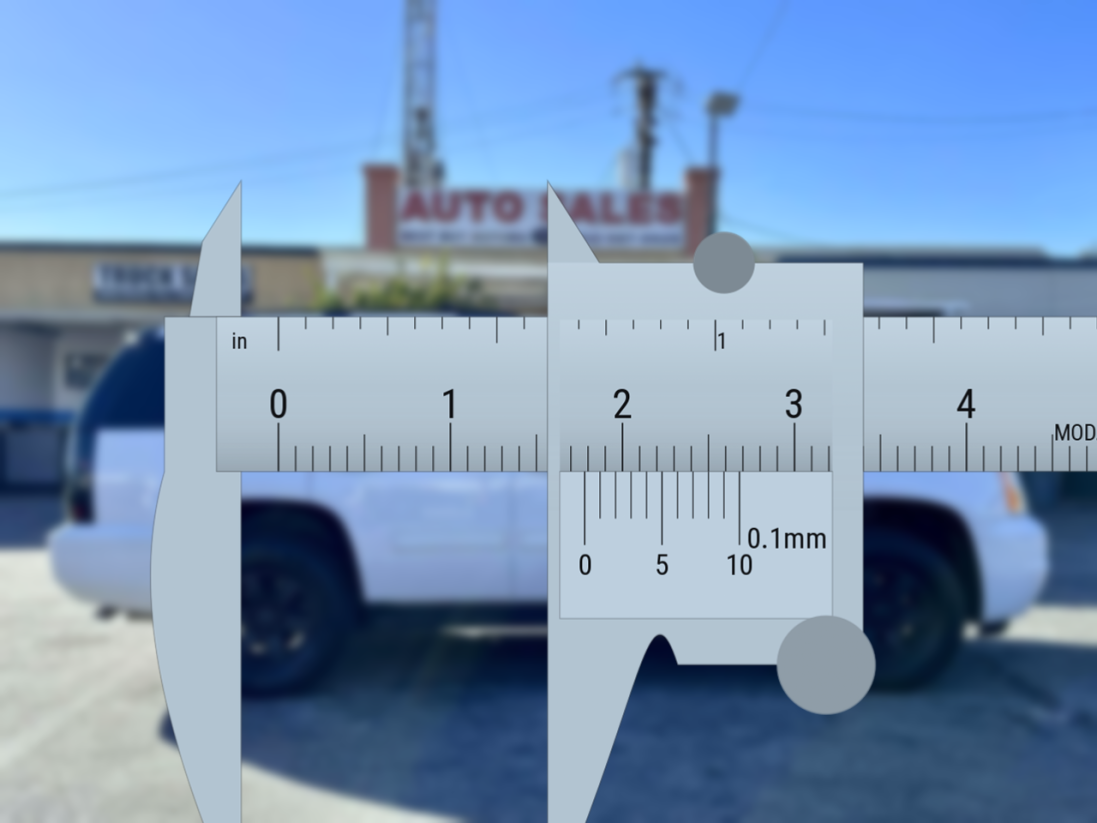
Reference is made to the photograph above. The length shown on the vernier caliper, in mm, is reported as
17.8 mm
